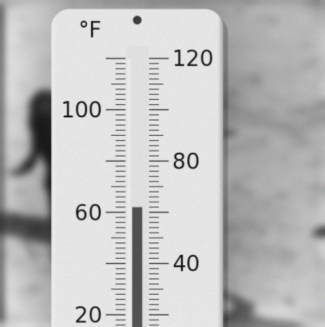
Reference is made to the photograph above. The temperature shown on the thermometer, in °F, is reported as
62 °F
